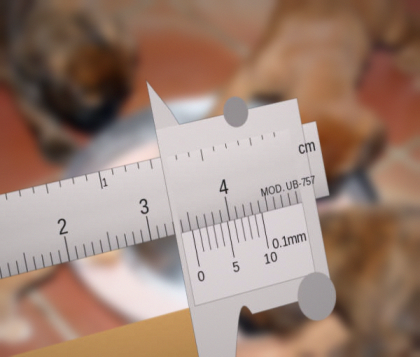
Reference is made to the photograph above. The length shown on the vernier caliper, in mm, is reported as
35.2 mm
